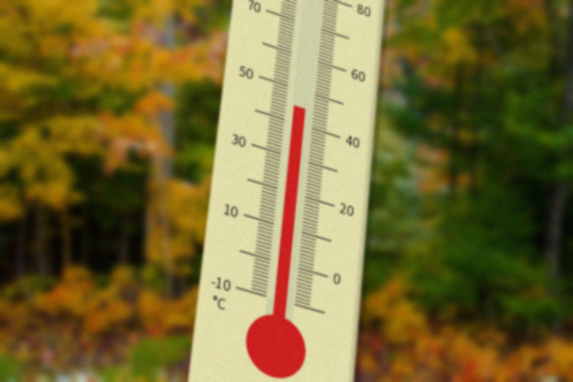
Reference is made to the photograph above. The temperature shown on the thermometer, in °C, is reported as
45 °C
